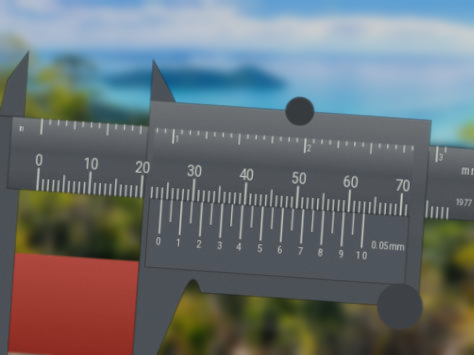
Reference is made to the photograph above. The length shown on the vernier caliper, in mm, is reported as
24.0 mm
